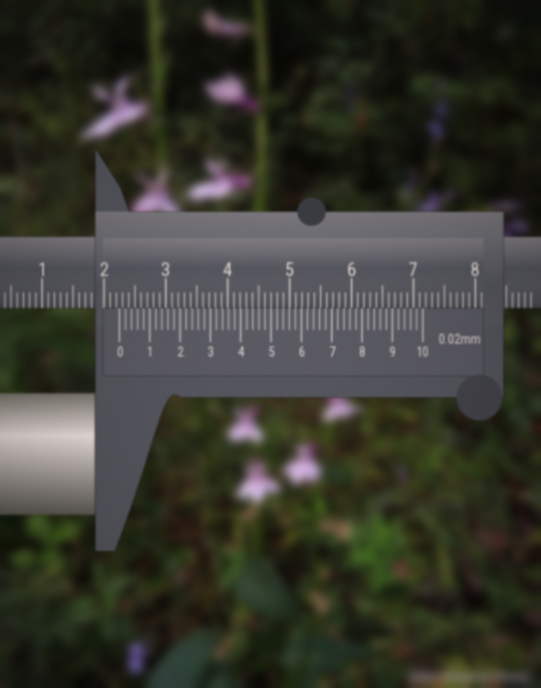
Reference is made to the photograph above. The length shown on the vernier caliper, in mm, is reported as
22.5 mm
